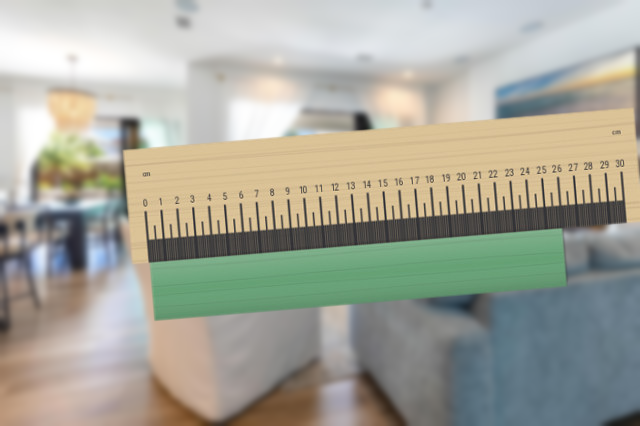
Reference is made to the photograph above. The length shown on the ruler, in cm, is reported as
26 cm
